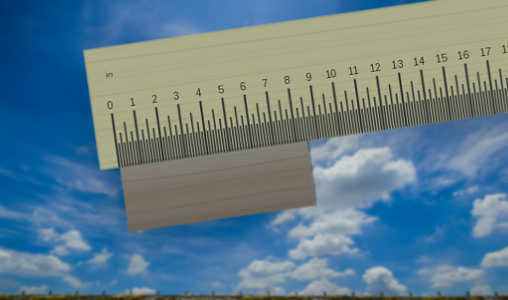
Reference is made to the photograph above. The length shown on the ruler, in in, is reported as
8.5 in
